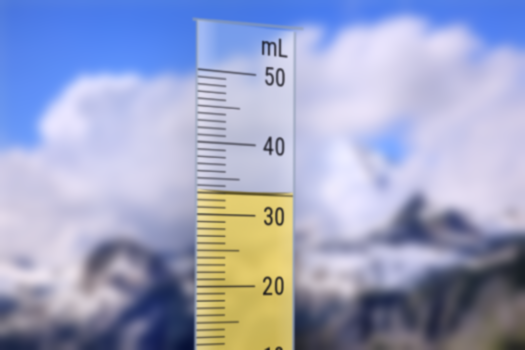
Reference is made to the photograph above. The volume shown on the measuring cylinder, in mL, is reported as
33 mL
